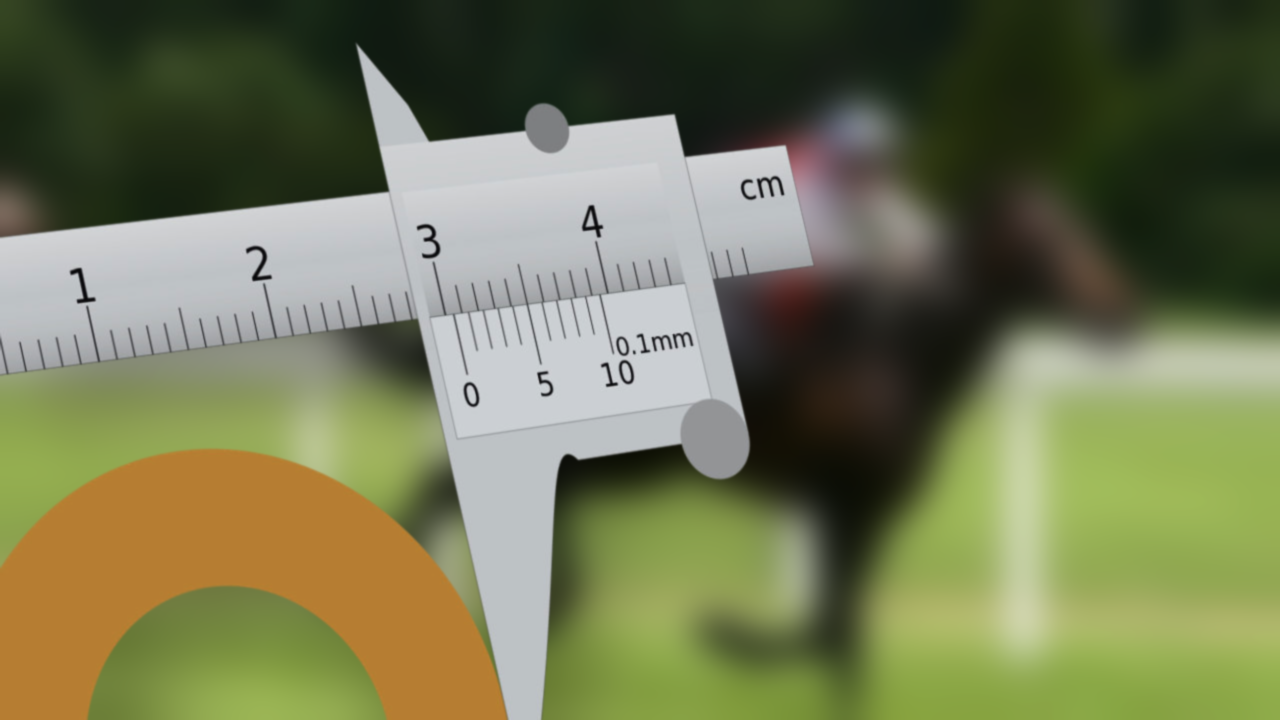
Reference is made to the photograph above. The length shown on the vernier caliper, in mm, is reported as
30.5 mm
